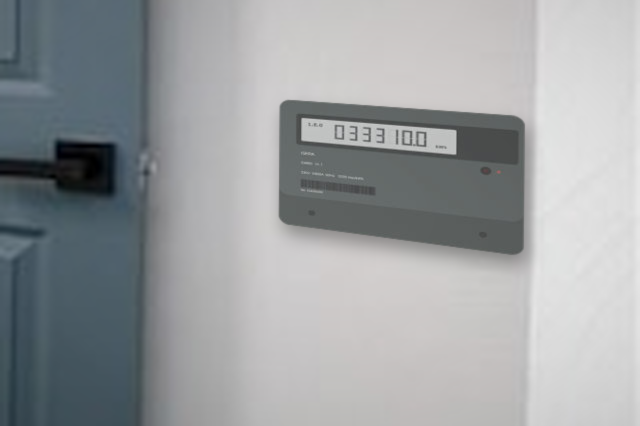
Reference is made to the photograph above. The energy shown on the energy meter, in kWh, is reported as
33310.0 kWh
